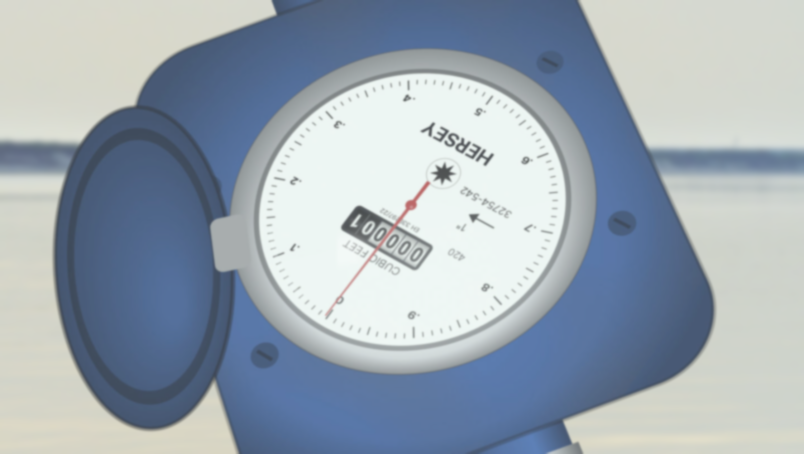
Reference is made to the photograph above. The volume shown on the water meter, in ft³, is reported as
1.00 ft³
